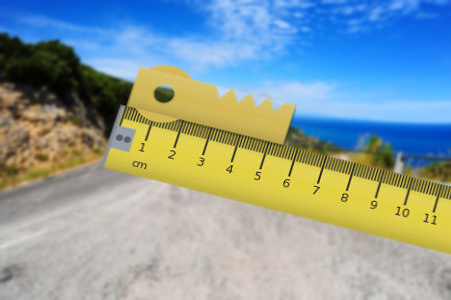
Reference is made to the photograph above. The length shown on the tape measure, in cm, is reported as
5.5 cm
